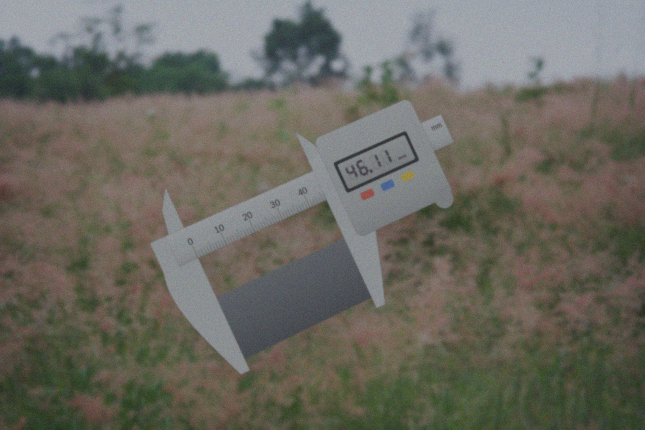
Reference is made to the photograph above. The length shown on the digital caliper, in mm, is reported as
46.11 mm
